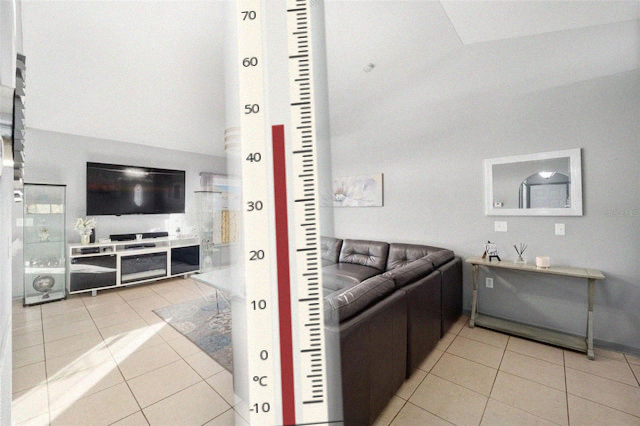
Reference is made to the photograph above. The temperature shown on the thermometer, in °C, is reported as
46 °C
